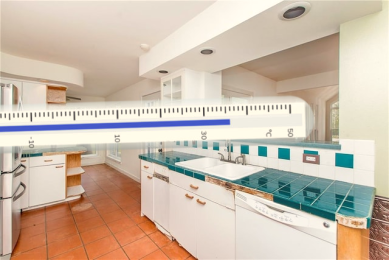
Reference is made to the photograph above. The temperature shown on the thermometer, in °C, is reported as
36 °C
